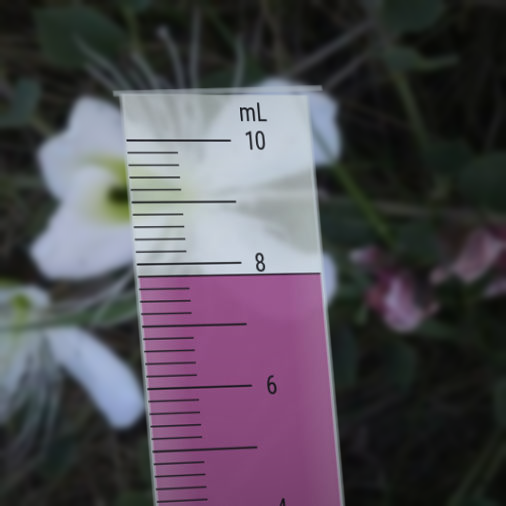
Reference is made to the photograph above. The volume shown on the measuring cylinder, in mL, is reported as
7.8 mL
